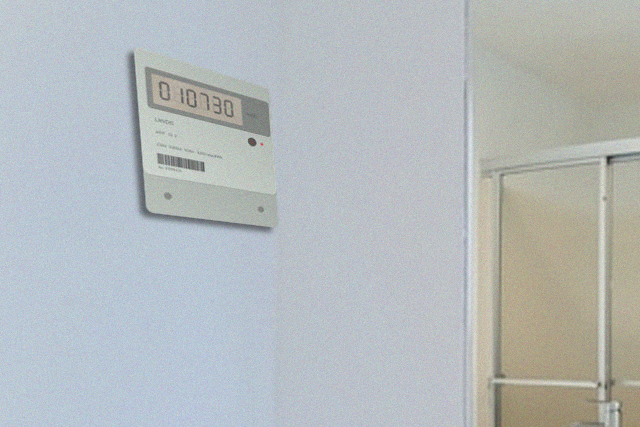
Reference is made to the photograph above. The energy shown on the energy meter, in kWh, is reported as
10730 kWh
